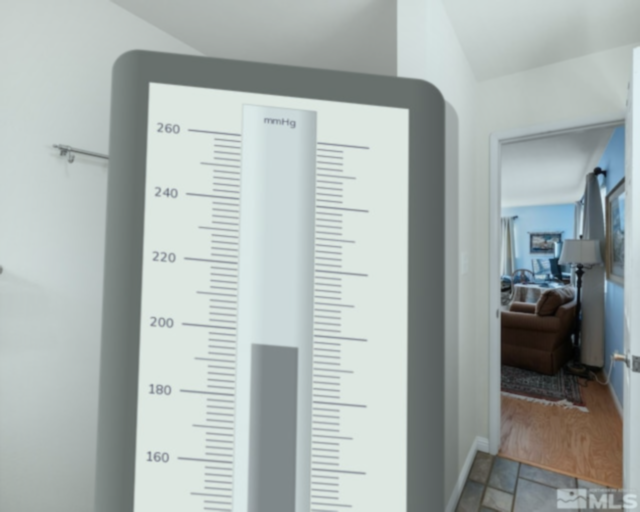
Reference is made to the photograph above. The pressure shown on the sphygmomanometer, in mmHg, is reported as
196 mmHg
